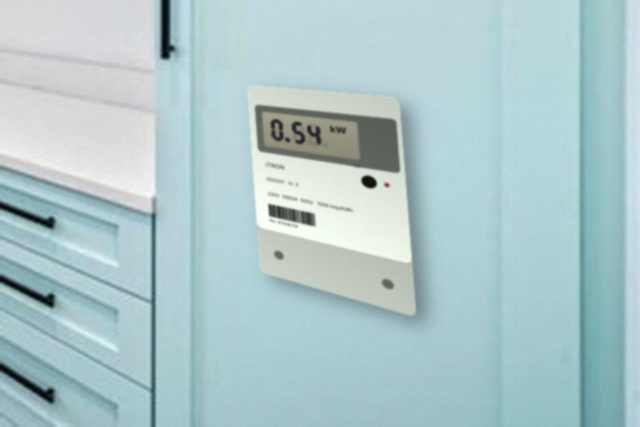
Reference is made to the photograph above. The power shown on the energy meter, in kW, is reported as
0.54 kW
